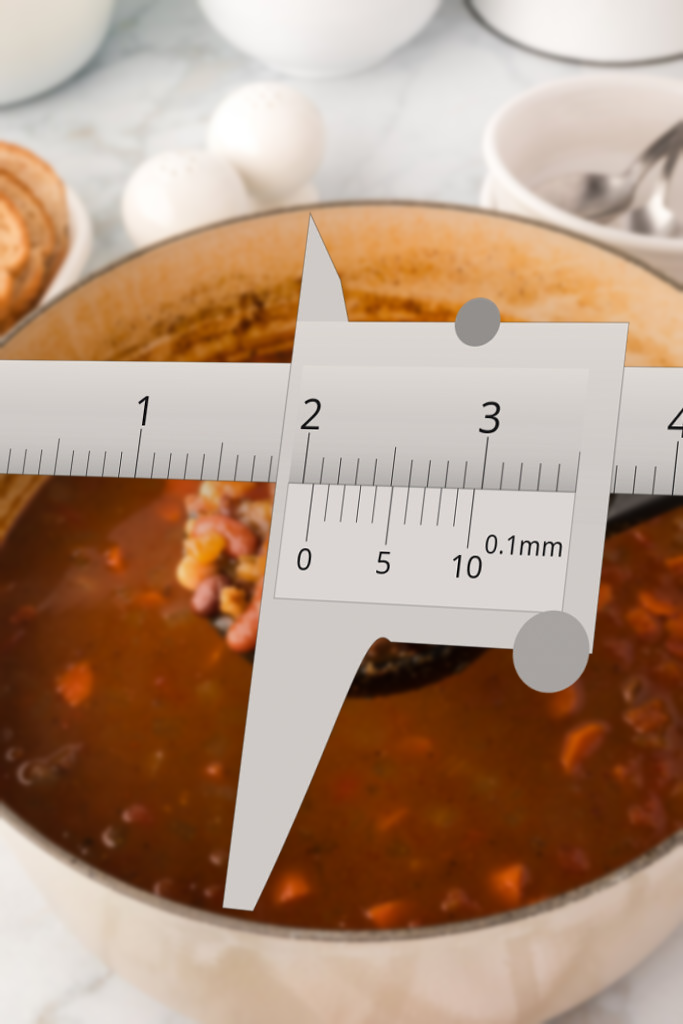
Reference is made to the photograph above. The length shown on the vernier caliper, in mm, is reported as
20.6 mm
